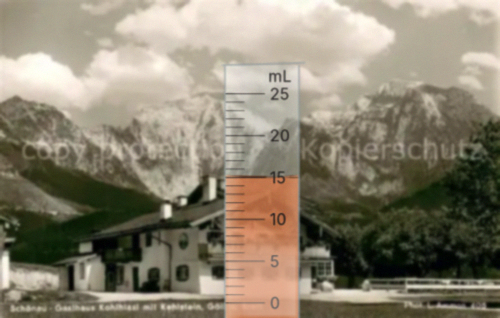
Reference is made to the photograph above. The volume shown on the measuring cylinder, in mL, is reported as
15 mL
